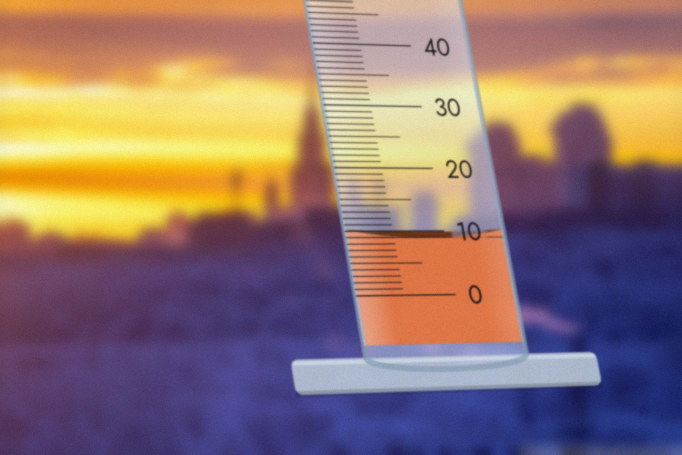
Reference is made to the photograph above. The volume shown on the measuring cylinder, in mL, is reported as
9 mL
